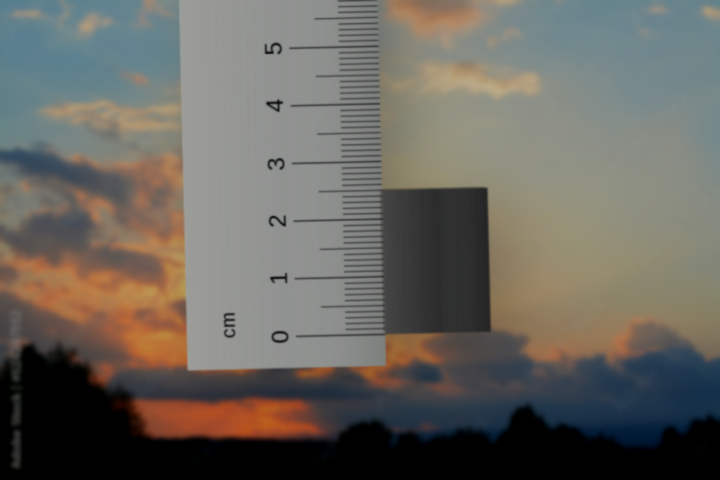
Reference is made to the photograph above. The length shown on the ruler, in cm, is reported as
2.5 cm
